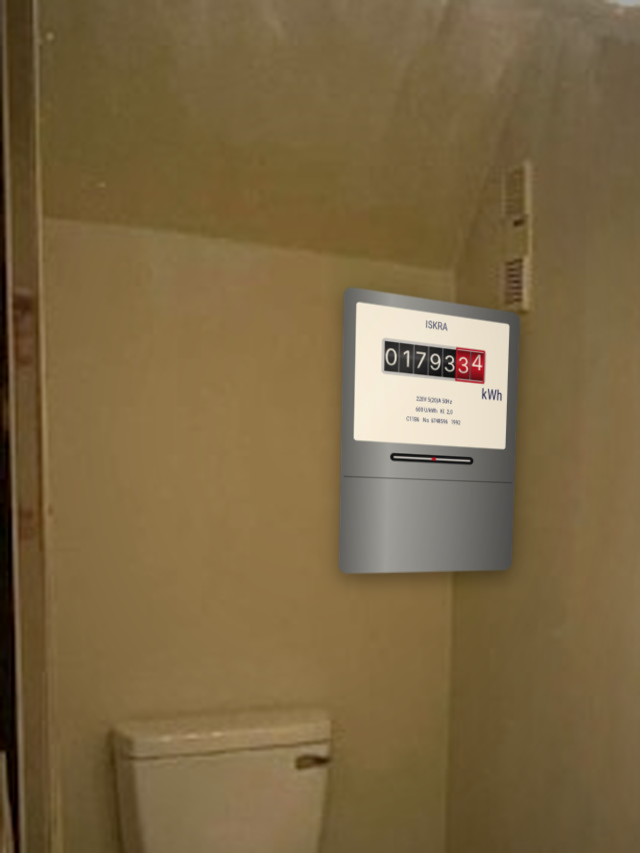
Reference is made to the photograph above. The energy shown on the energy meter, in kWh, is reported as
1793.34 kWh
